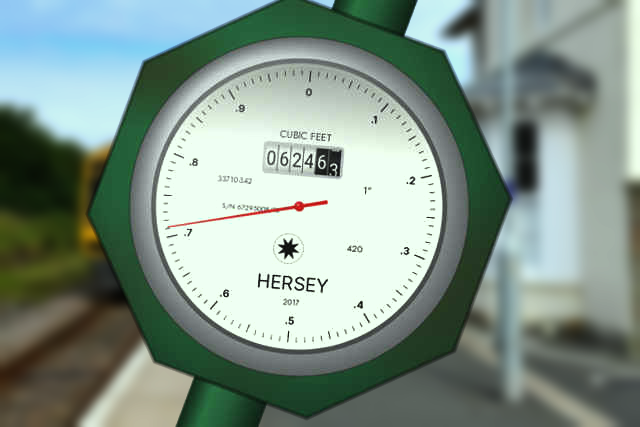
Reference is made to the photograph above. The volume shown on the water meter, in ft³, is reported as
62462.71 ft³
